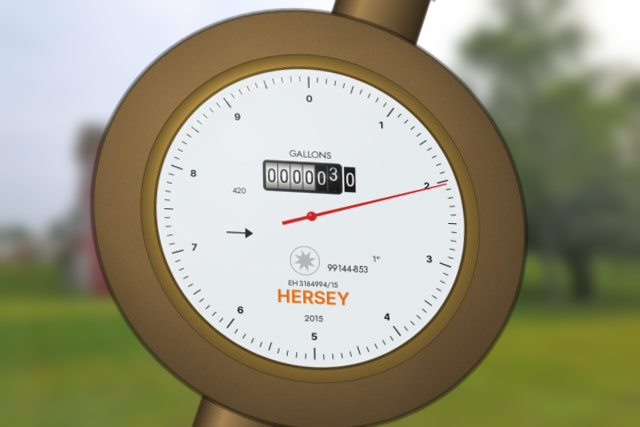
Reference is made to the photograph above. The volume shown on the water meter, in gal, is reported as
32.0 gal
